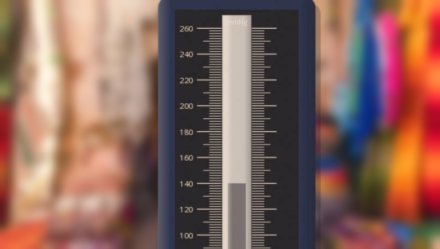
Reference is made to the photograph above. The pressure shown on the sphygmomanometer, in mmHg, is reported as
140 mmHg
